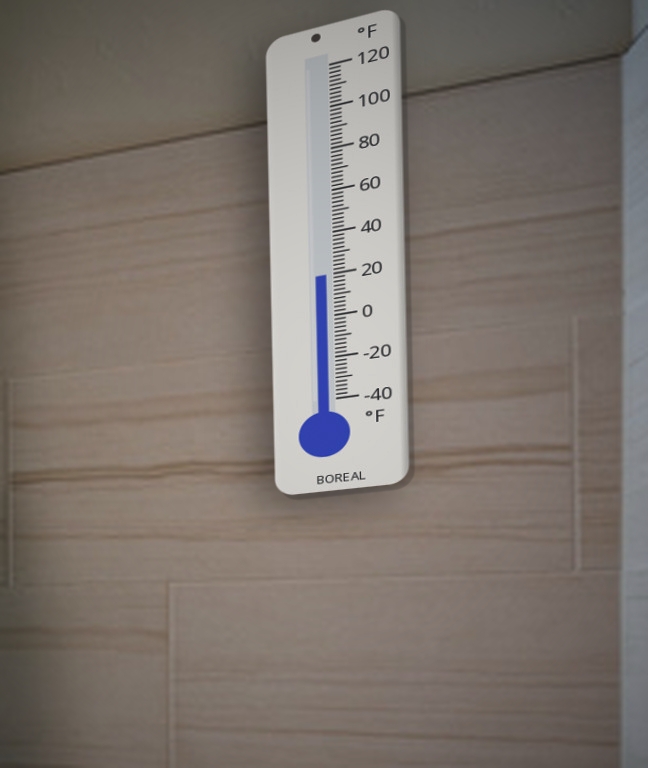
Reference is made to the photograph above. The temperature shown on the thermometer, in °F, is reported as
20 °F
